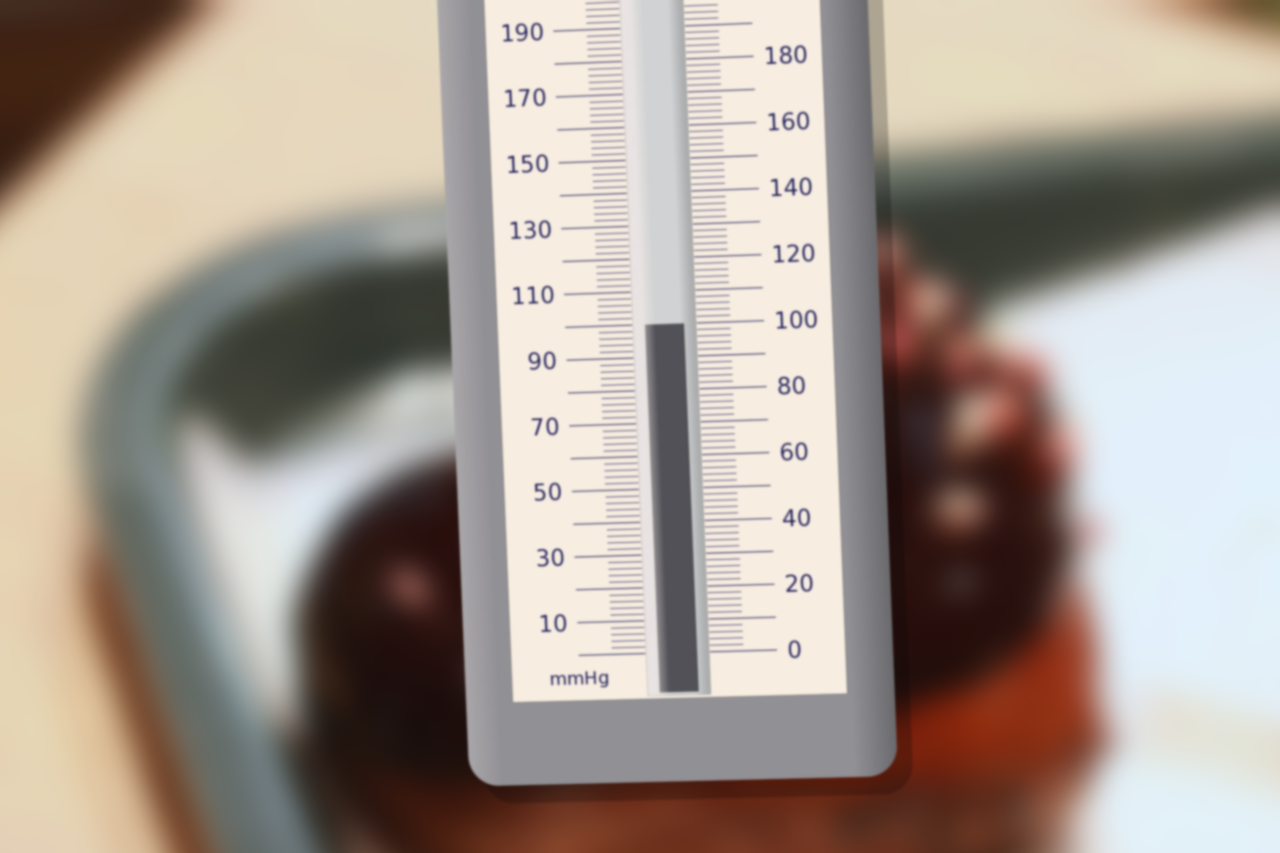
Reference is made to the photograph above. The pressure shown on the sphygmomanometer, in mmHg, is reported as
100 mmHg
